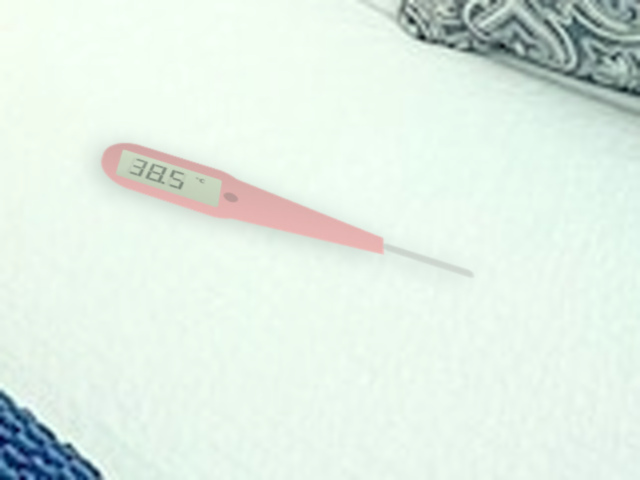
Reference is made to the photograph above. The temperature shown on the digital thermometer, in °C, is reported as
38.5 °C
